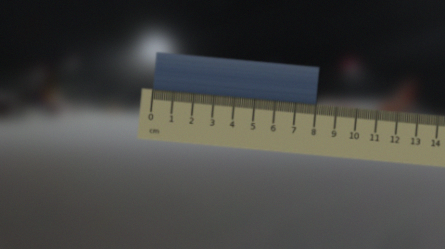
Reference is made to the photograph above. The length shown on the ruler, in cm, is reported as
8 cm
